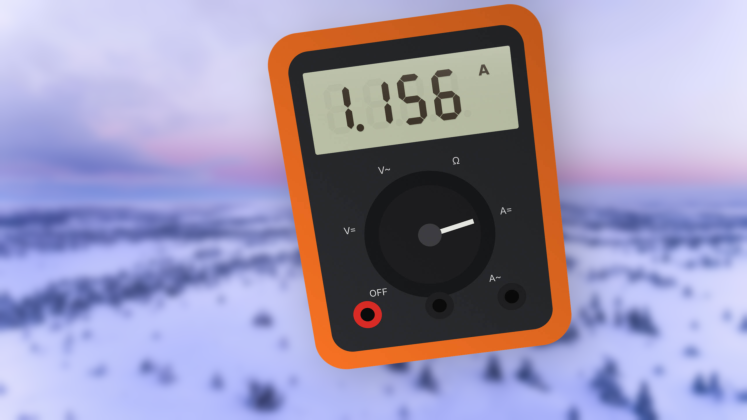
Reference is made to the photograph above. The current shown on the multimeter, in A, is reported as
1.156 A
